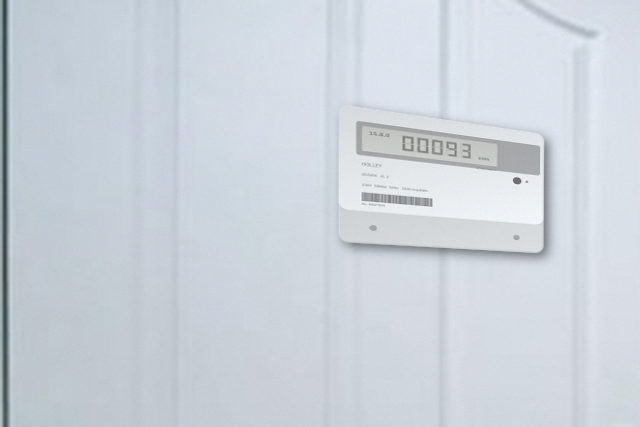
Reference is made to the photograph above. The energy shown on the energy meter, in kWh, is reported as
93 kWh
